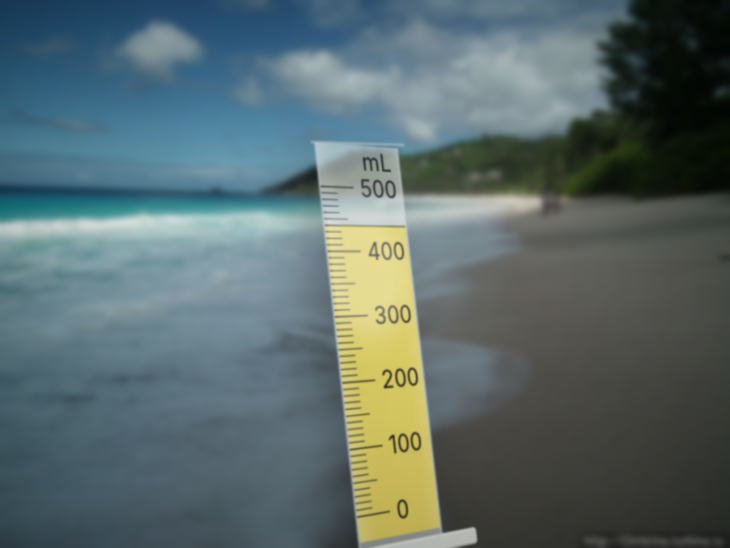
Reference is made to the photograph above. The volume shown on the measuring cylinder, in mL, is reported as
440 mL
